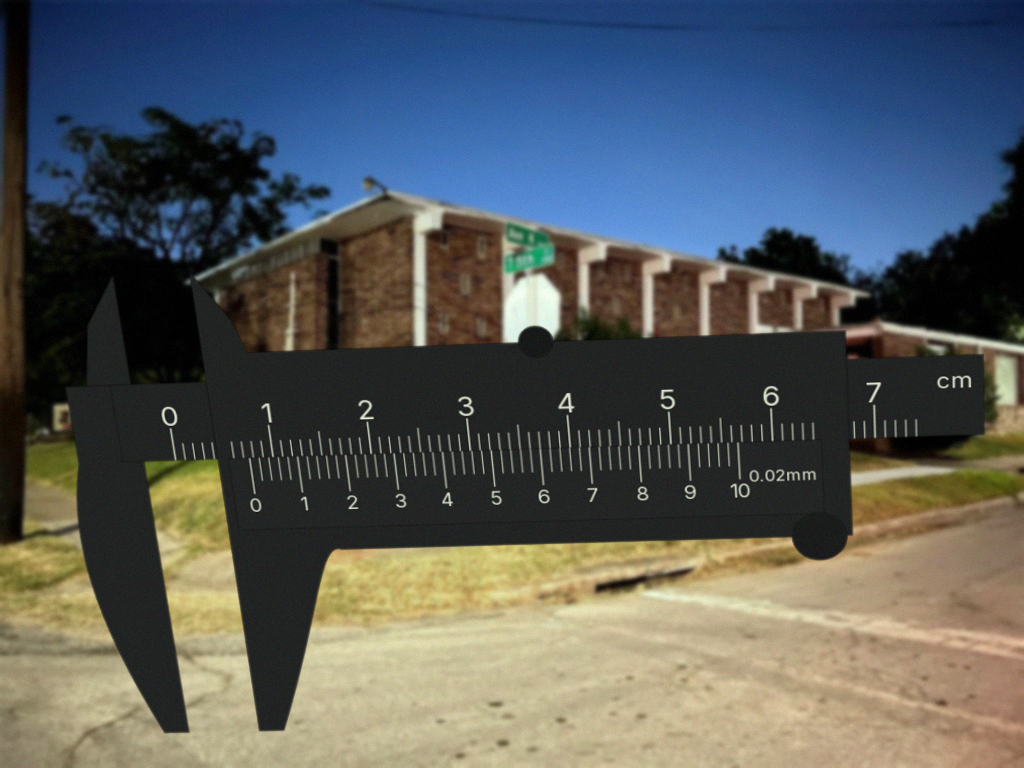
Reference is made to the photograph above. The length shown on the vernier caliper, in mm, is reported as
7.6 mm
